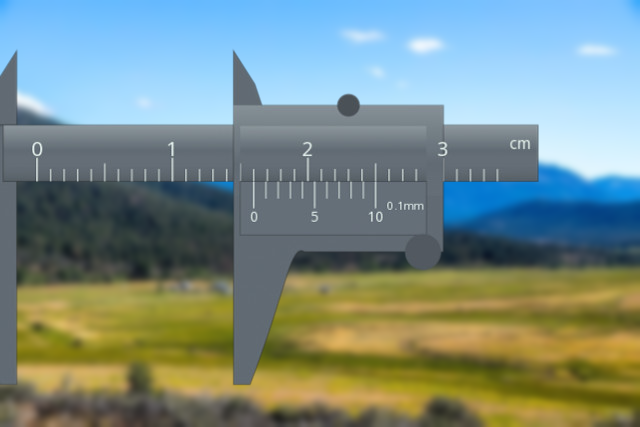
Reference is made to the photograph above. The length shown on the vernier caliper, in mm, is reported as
16.0 mm
